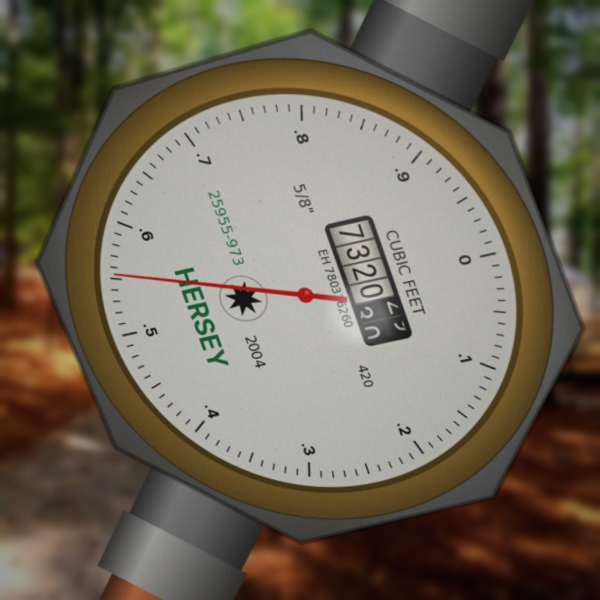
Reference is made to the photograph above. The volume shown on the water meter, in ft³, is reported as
732029.55 ft³
